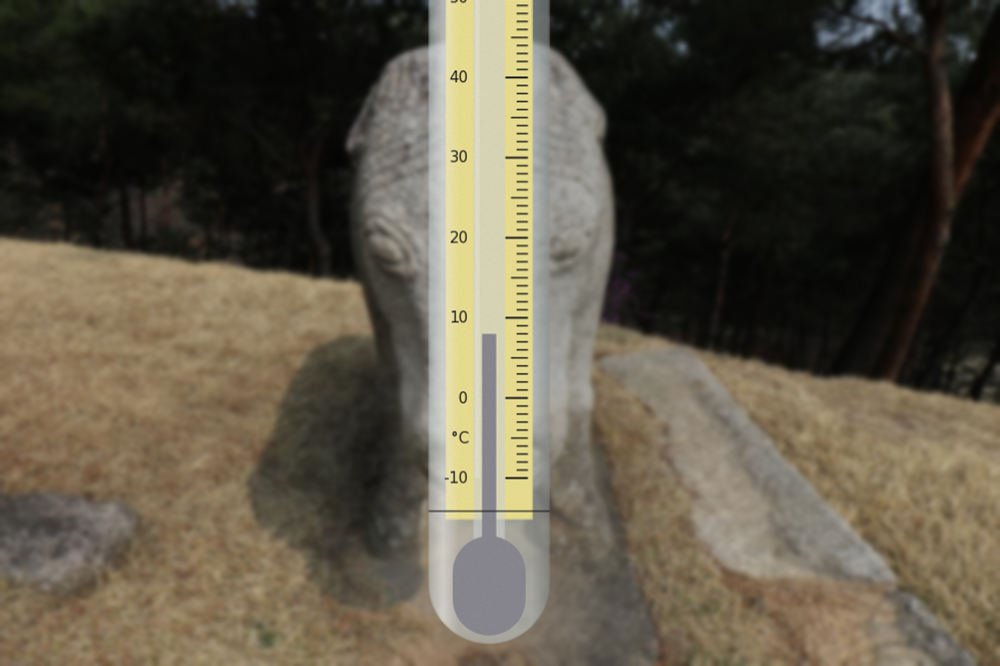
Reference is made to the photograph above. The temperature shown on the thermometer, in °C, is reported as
8 °C
